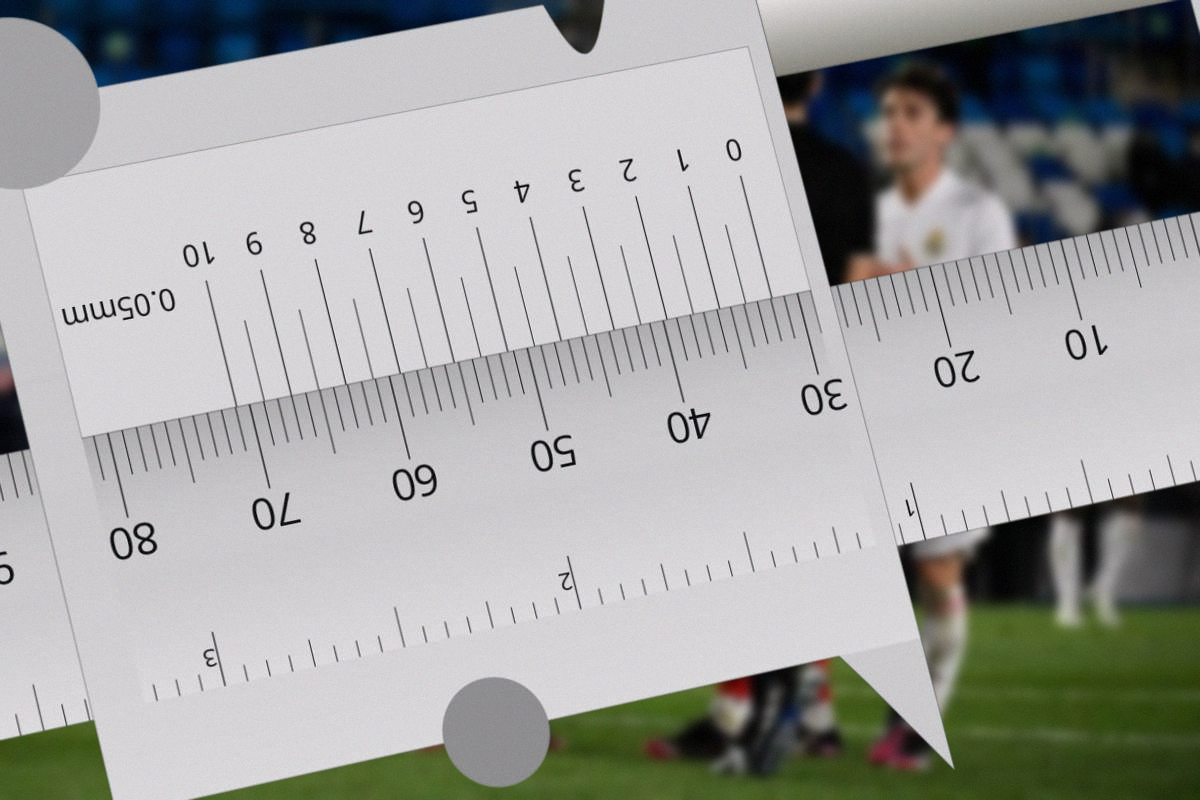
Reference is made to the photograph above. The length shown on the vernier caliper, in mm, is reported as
31.9 mm
